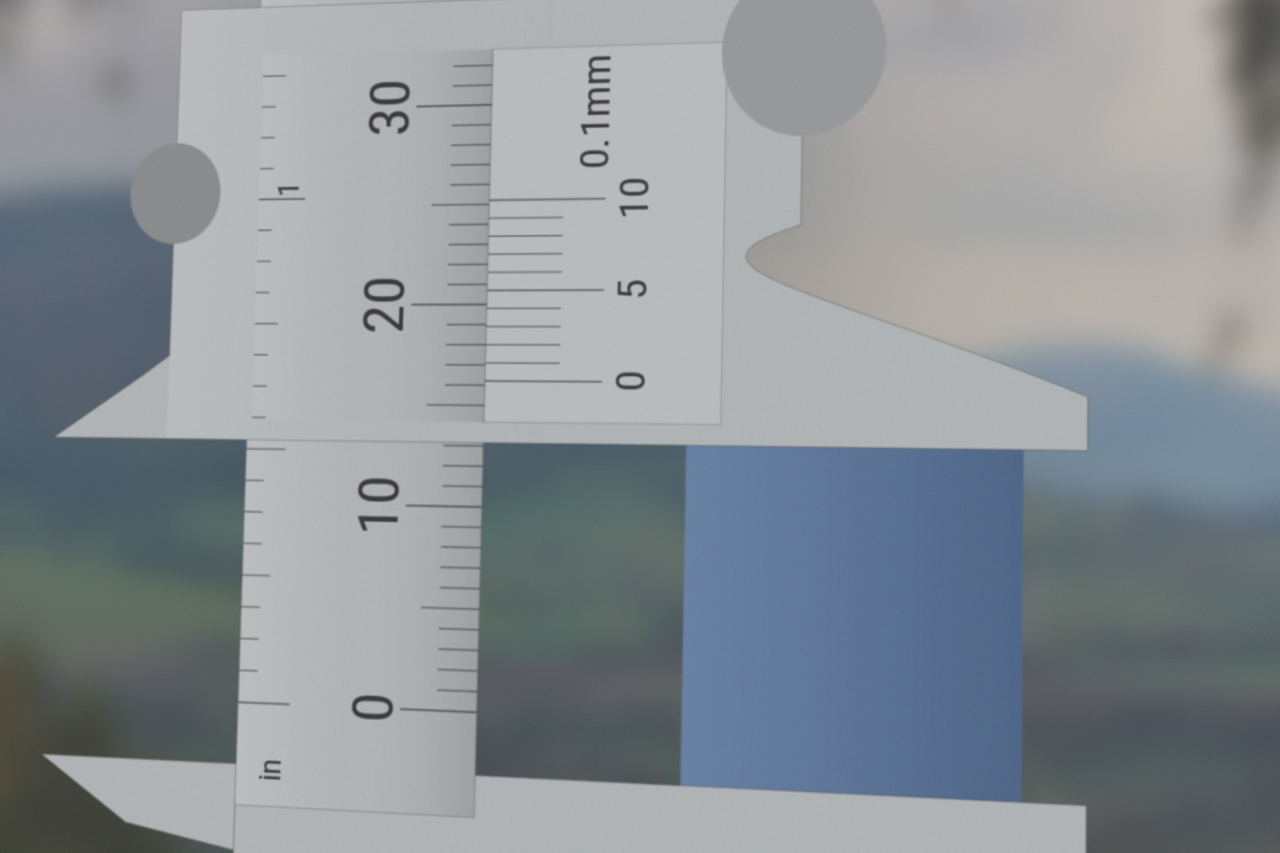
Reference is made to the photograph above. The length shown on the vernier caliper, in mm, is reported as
16.2 mm
